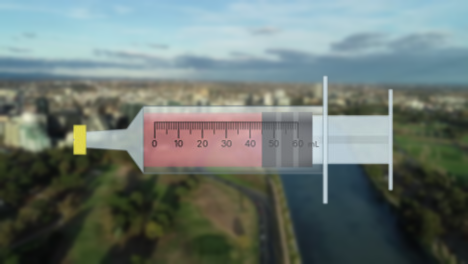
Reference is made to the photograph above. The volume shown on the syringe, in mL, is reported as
45 mL
